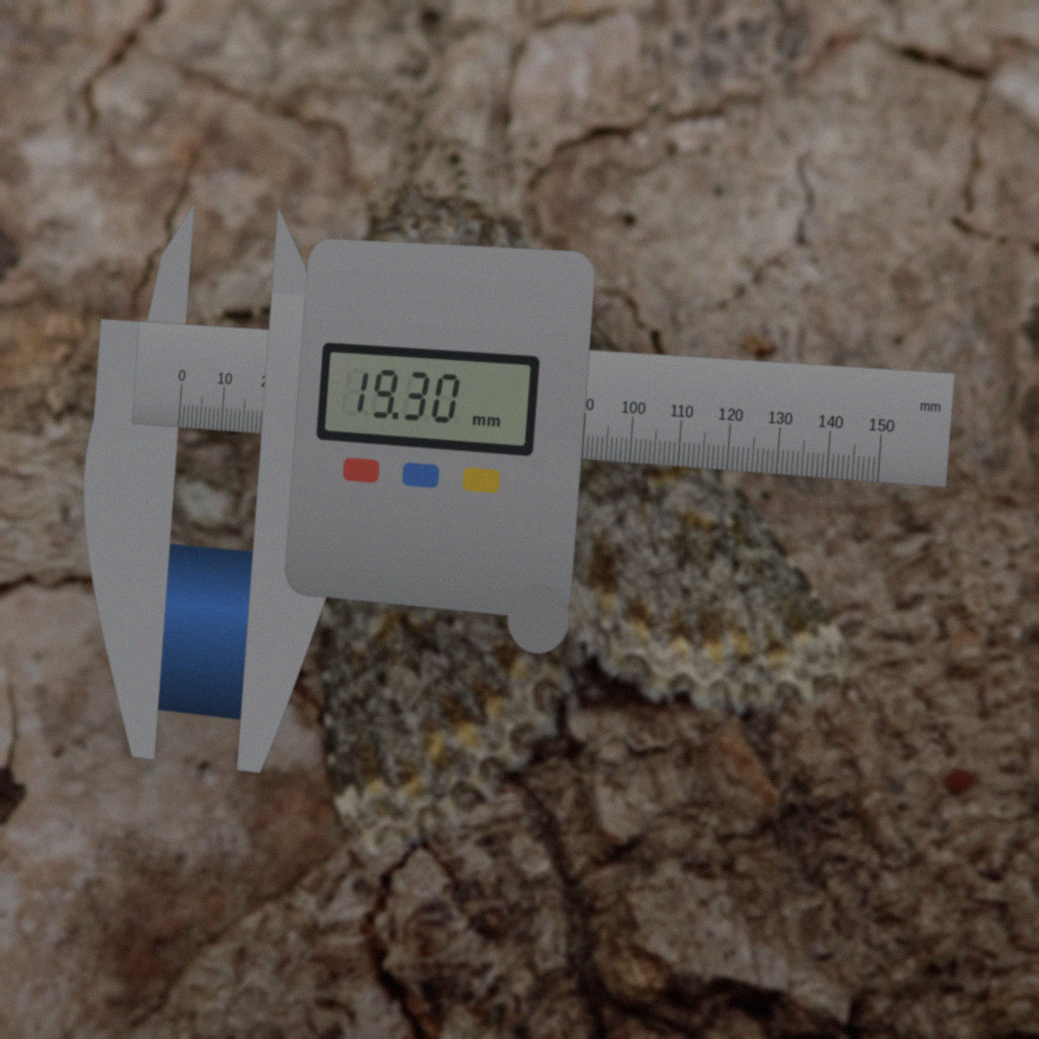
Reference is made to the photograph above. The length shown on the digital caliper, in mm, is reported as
19.30 mm
